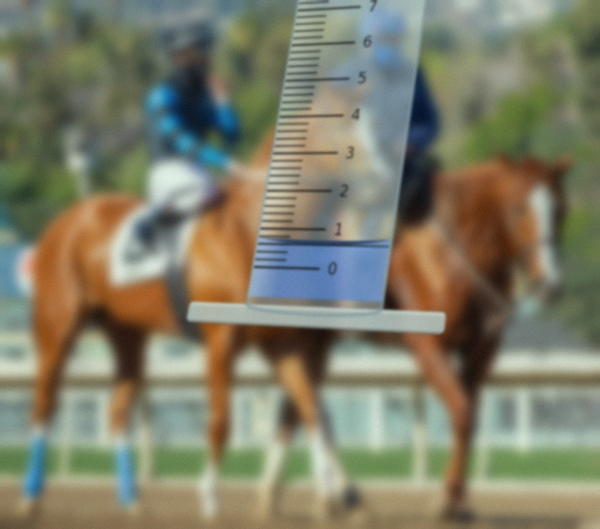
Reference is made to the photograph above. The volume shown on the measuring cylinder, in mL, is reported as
0.6 mL
